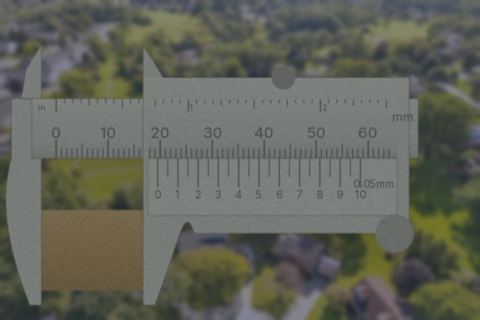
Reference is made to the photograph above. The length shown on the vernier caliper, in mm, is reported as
19.5 mm
